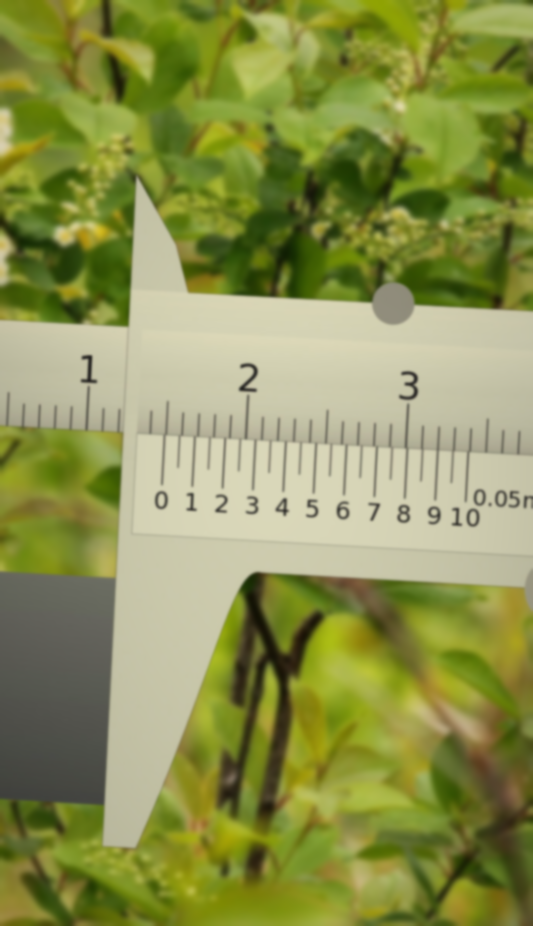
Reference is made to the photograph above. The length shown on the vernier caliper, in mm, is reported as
14.9 mm
